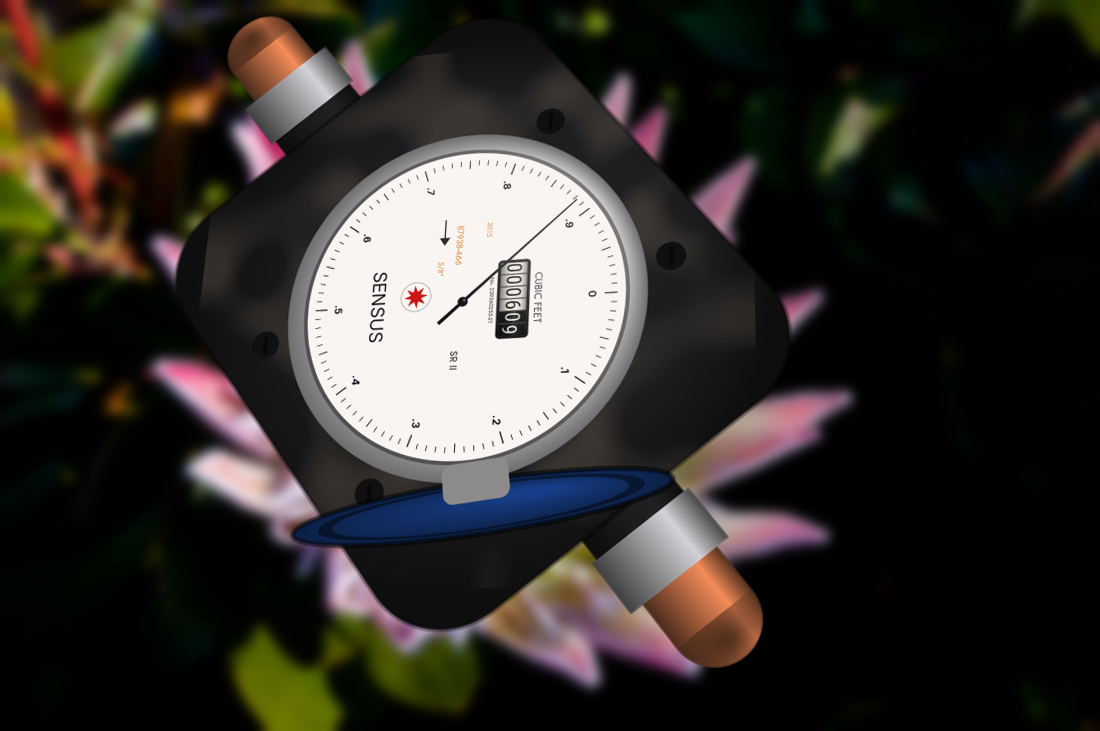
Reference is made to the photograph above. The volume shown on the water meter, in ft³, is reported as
608.88 ft³
